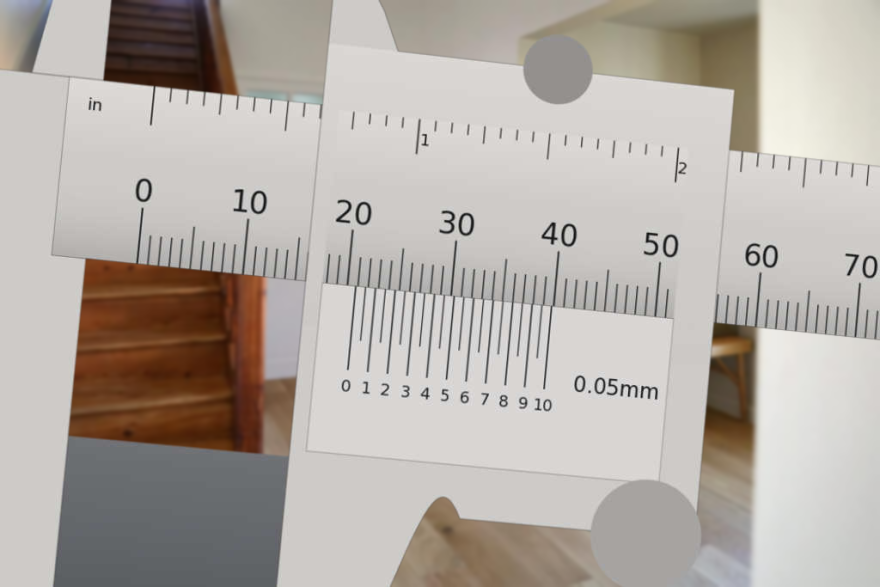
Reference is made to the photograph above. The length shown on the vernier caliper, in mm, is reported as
20.8 mm
